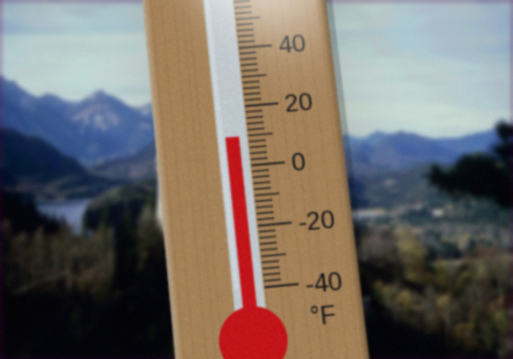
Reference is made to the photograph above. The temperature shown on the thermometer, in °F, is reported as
10 °F
